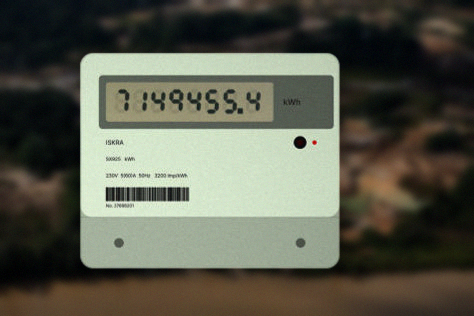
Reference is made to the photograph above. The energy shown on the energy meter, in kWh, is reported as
7149455.4 kWh
